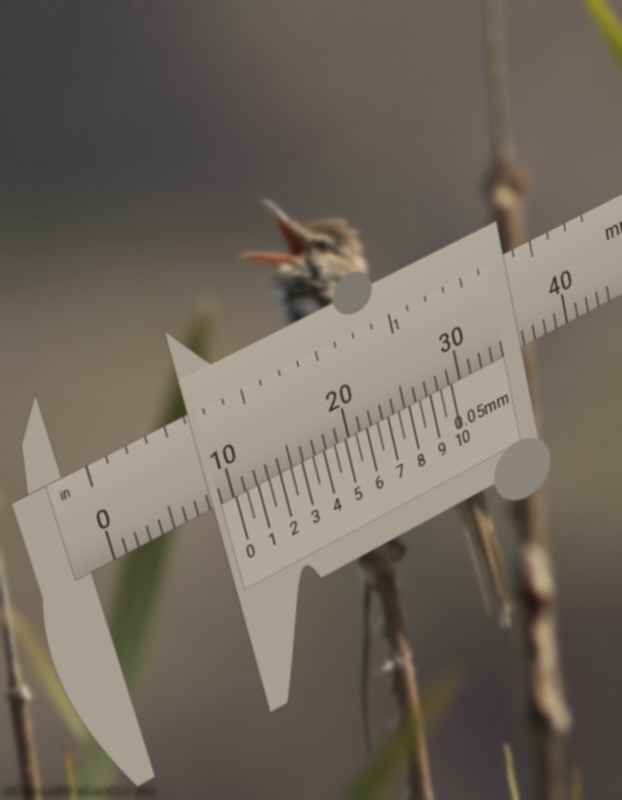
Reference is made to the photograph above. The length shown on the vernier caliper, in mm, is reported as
10.2 mm
